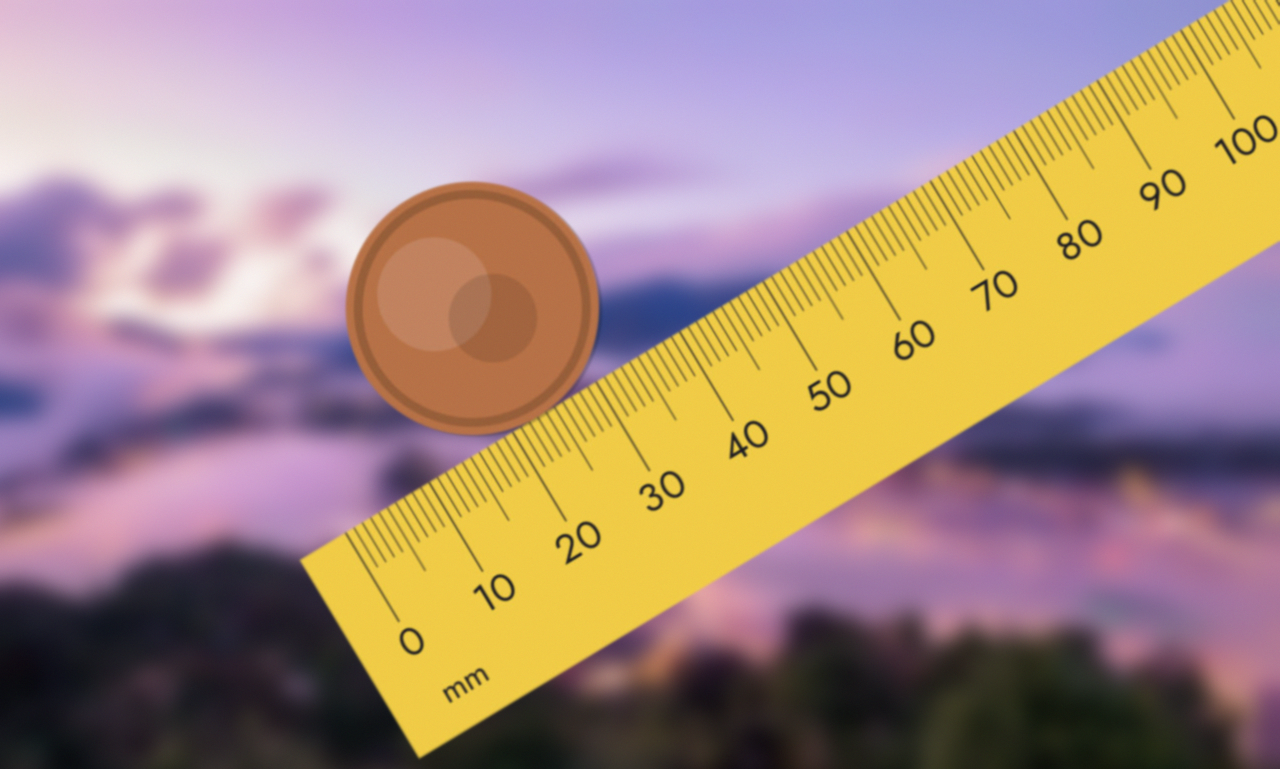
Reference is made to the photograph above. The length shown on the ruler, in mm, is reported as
26 mm
